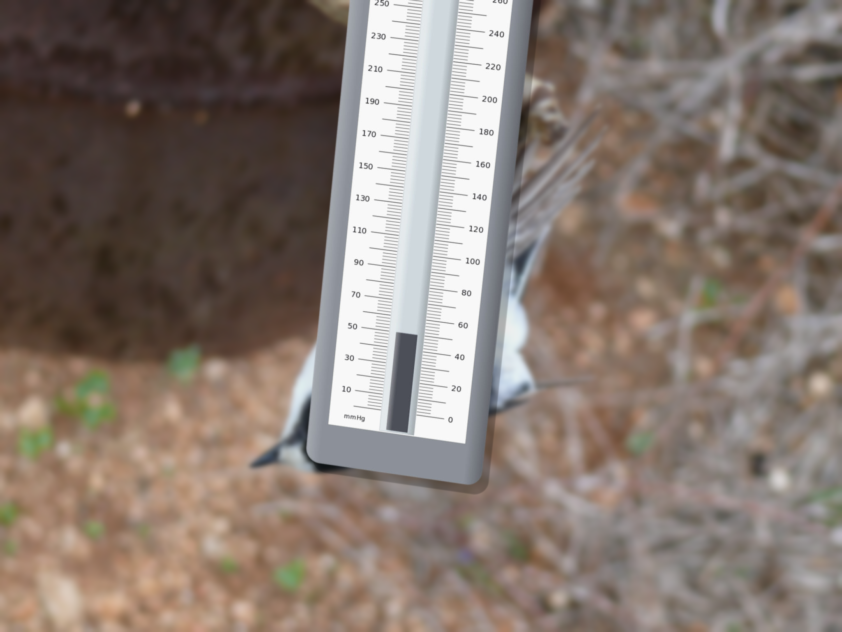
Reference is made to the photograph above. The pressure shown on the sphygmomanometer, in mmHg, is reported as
50 mmHg
